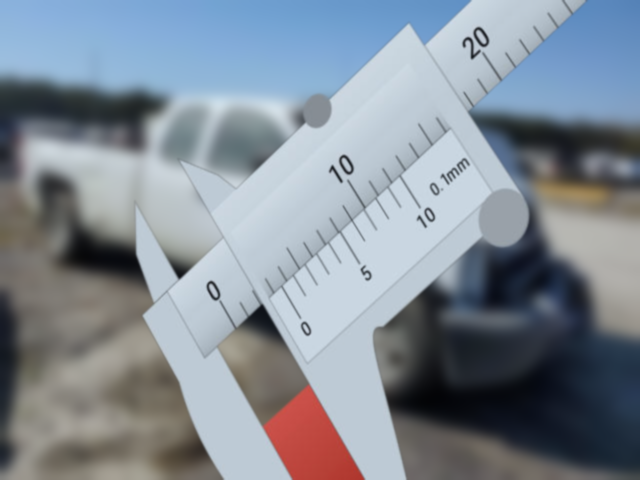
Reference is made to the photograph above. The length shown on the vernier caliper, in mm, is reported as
3.6 mm
